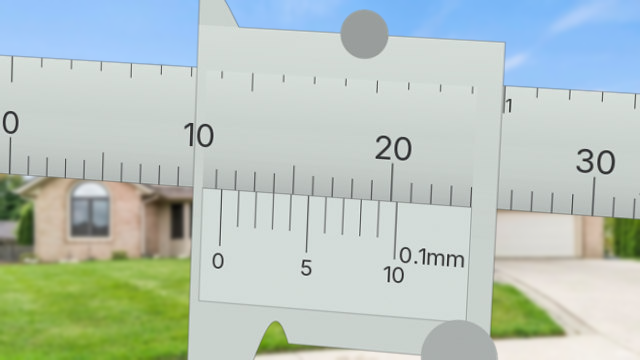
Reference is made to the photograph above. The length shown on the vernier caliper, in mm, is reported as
11.3 mm
